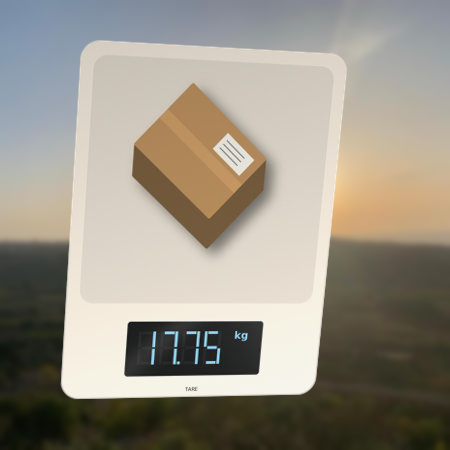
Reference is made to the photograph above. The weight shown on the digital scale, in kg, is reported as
17.75 kg
